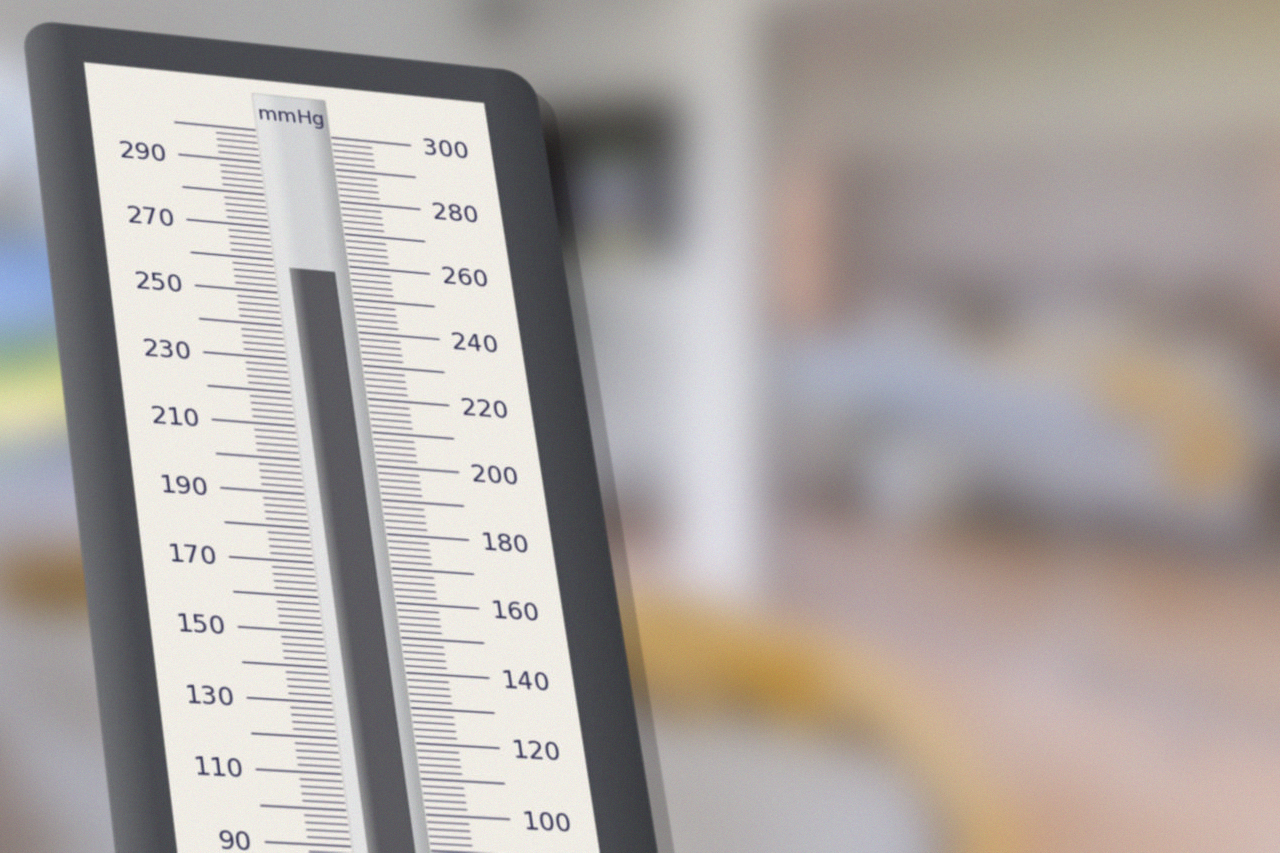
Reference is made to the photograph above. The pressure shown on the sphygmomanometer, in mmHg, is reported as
258 mmHg
